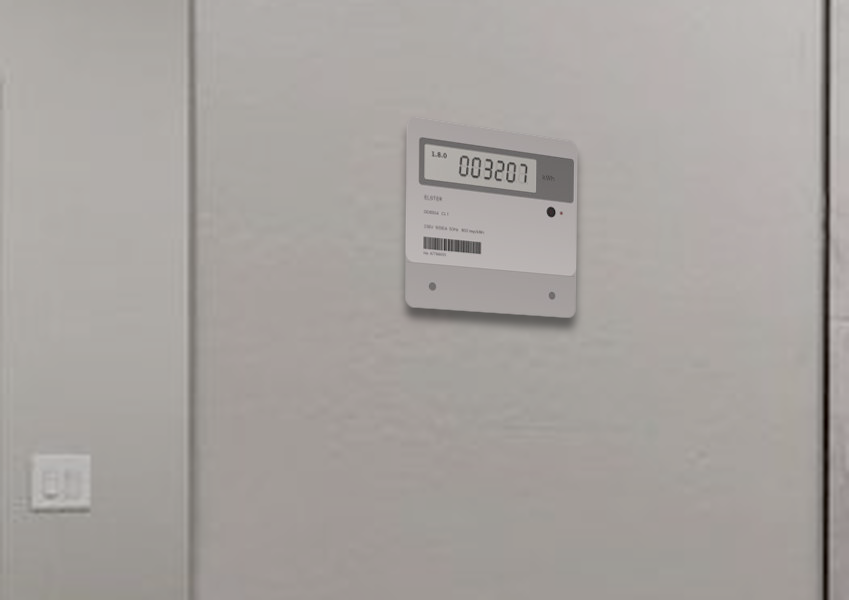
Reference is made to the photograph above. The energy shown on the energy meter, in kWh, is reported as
3207 kWh
